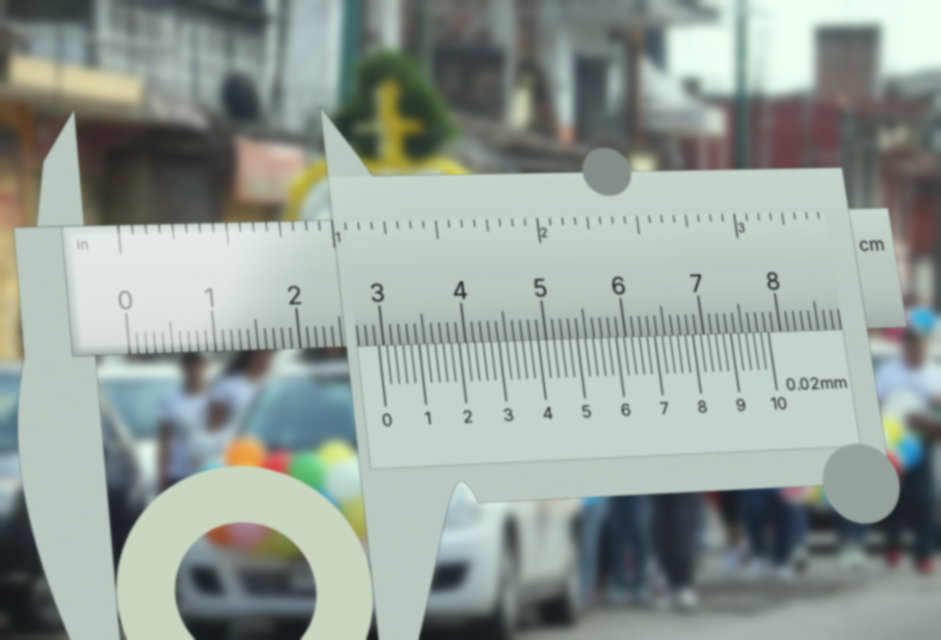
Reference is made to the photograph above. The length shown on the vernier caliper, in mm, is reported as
29.4 mm
